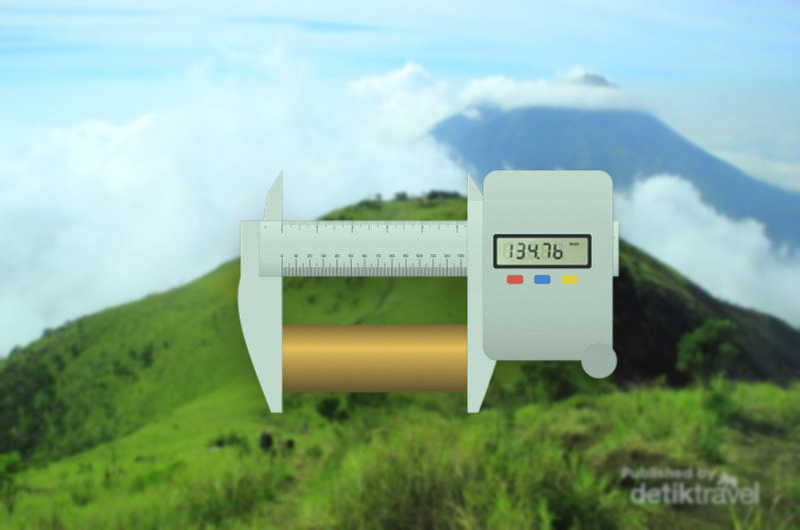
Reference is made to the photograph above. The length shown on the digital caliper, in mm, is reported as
134.76 mm
